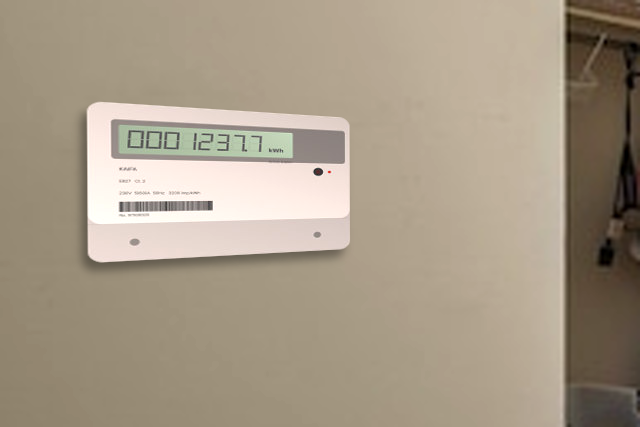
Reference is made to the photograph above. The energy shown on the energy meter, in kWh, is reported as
1237.7 kWh
